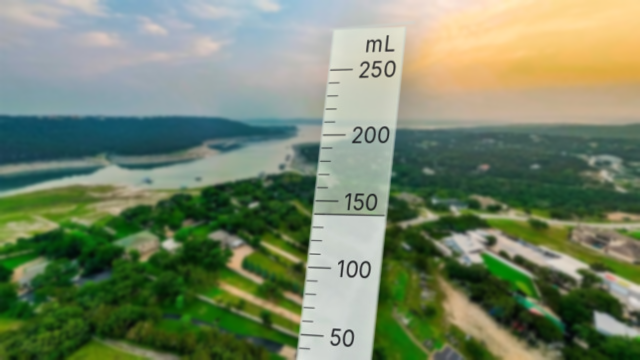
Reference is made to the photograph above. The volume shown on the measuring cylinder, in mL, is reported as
140 mL
